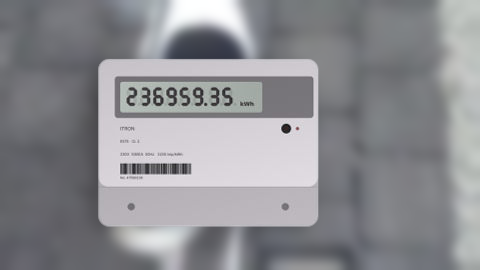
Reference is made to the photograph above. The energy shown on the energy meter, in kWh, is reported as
236959.35 kWh
